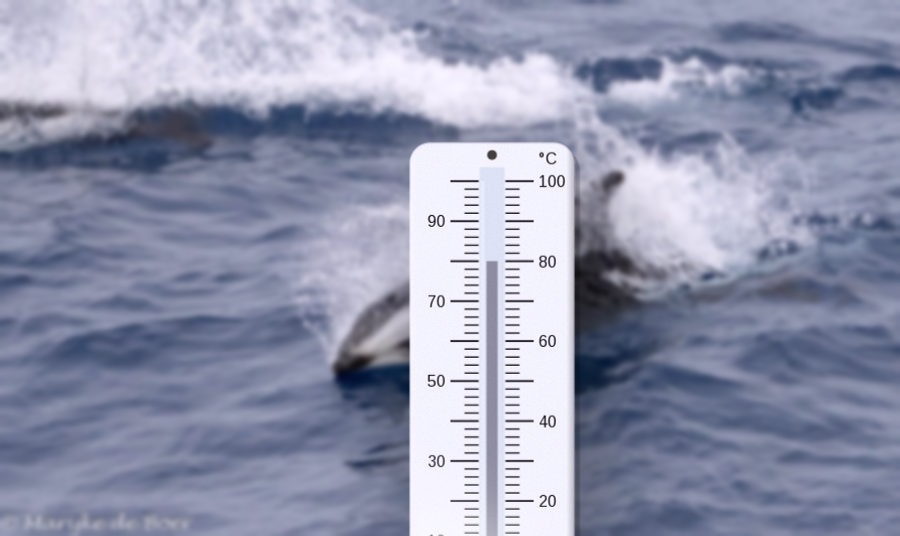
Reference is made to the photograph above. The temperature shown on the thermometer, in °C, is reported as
80 °C
